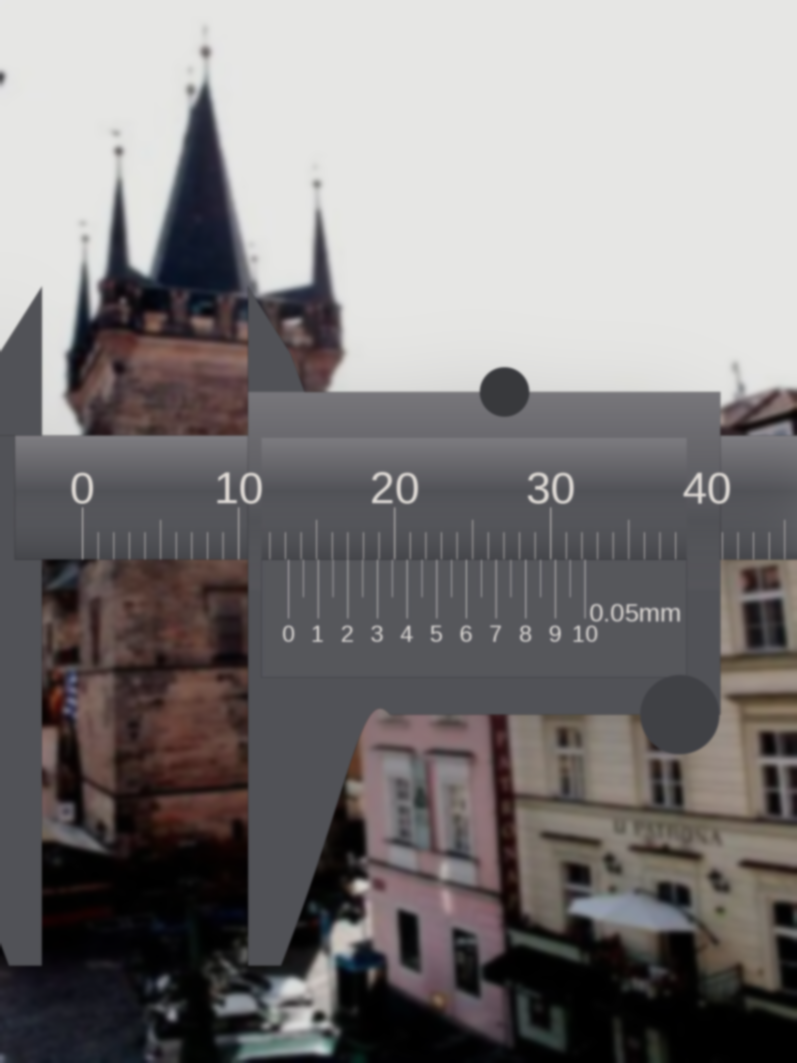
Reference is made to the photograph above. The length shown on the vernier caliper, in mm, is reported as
13.2 mm
